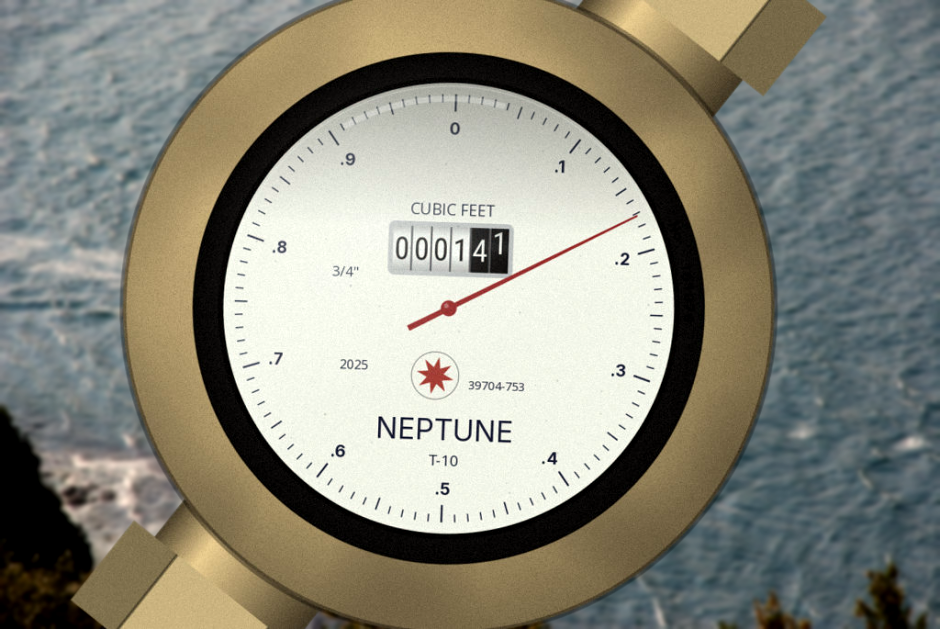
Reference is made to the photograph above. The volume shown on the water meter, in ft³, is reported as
141.17 ft³
